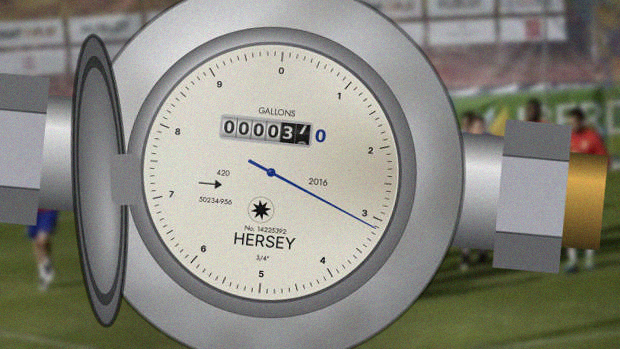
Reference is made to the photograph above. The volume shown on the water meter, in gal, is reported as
373.1 gal
